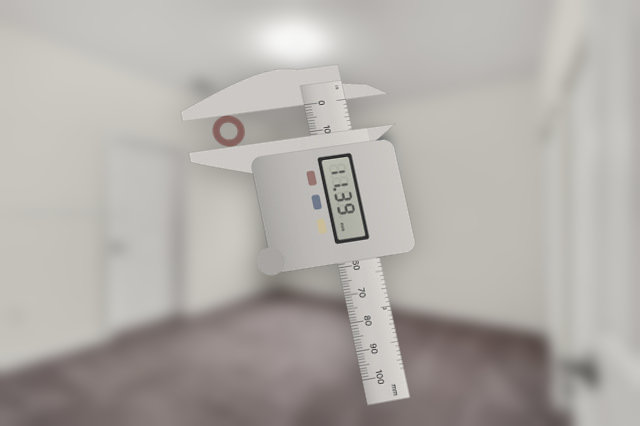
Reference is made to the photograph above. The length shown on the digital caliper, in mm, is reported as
11.39 mm
